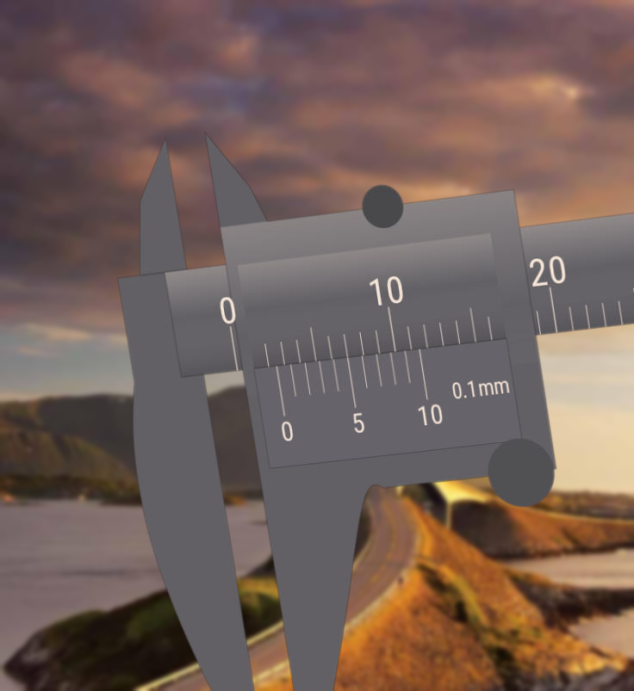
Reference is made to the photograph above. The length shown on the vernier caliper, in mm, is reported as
2.5 mm
